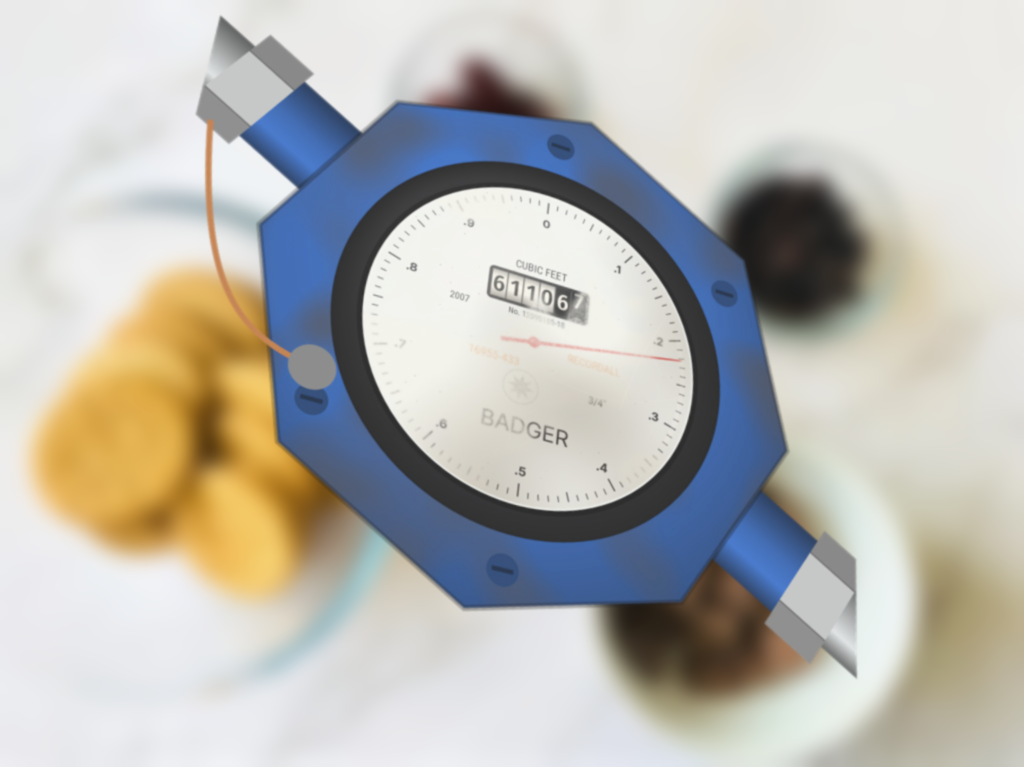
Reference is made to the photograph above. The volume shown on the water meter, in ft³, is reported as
611067.22 ft³
